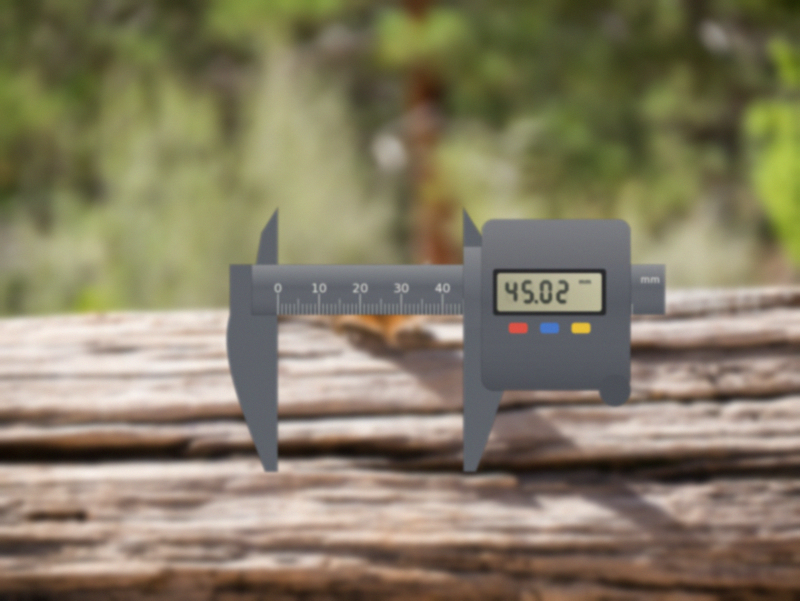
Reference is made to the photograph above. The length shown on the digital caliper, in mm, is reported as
45.02 mm
